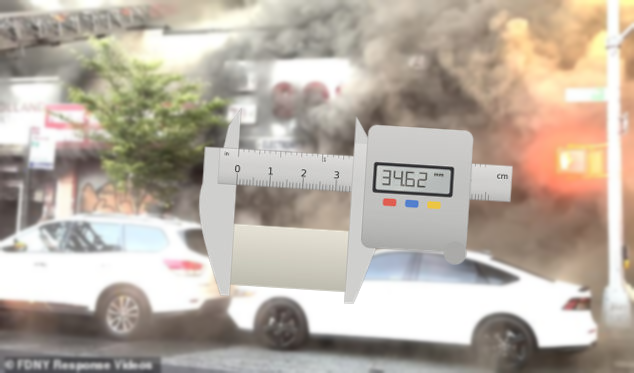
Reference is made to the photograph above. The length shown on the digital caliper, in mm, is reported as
34.62 mm
